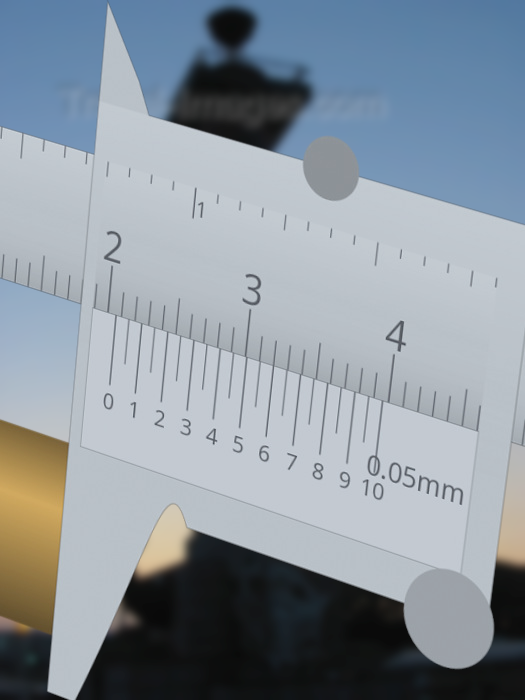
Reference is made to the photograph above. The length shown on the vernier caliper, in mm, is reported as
20.6 mm
